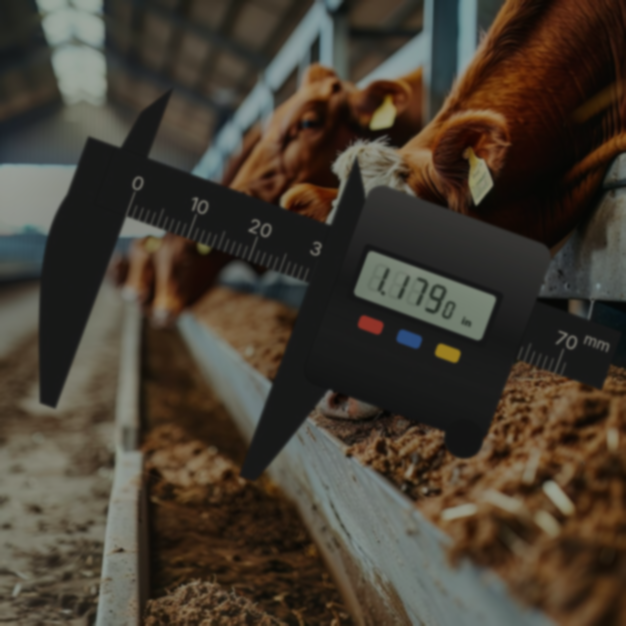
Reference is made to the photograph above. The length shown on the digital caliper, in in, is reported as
1.1790 in
